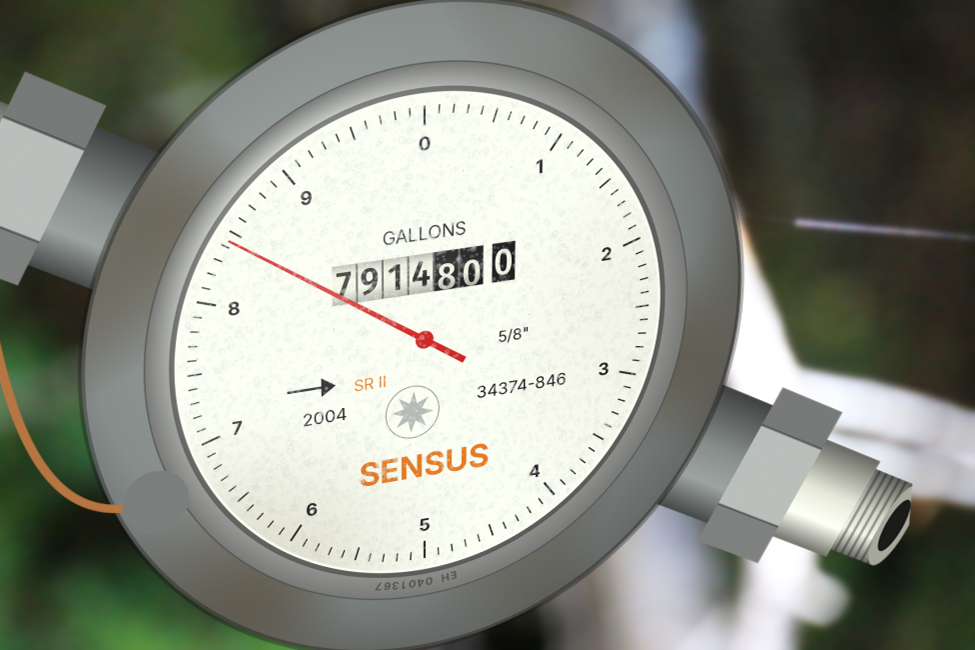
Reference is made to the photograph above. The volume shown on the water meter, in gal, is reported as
7914798.4 gal
